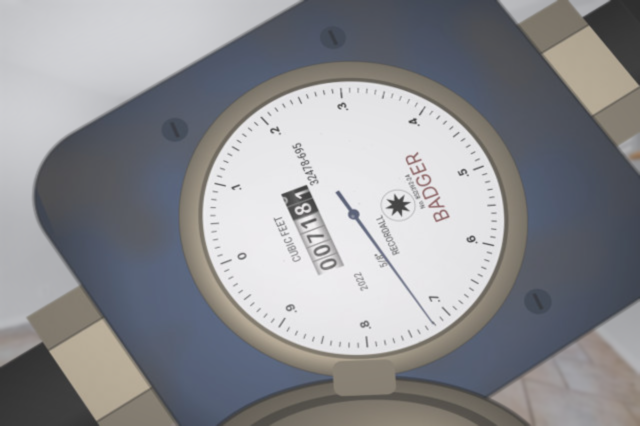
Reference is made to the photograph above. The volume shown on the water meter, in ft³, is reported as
7180.72 ft³
